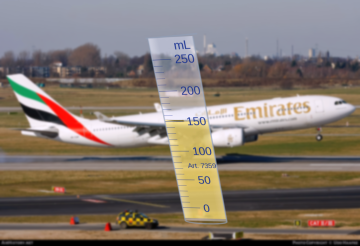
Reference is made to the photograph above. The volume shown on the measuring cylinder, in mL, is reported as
150 mL
